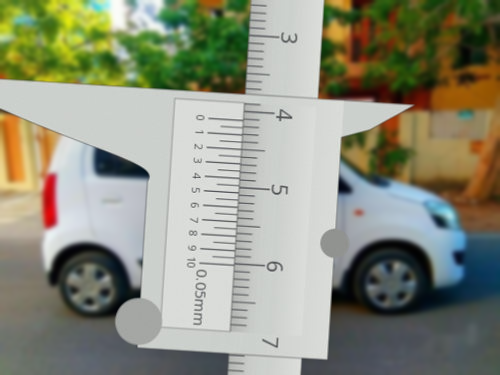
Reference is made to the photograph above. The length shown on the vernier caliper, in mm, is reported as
41.2 mm
